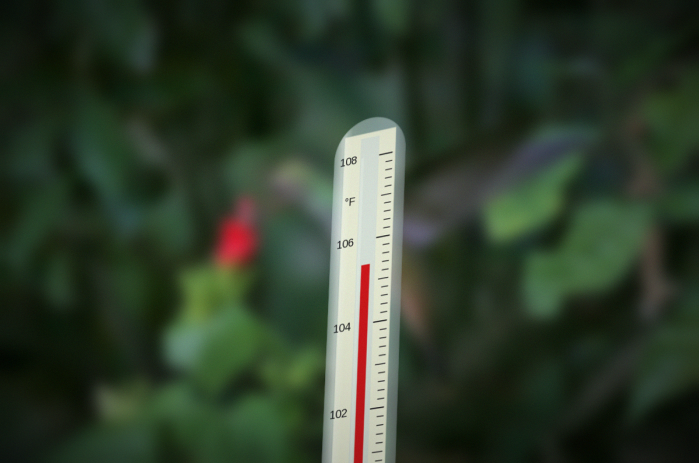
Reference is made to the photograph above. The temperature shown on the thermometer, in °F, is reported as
105.4 °F
